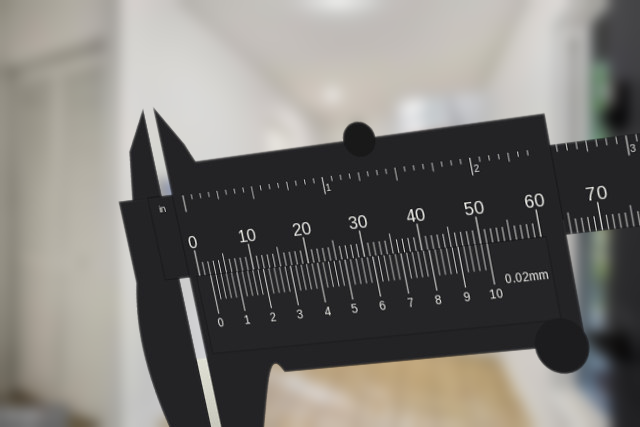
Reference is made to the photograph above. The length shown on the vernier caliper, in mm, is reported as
2.0 mm
